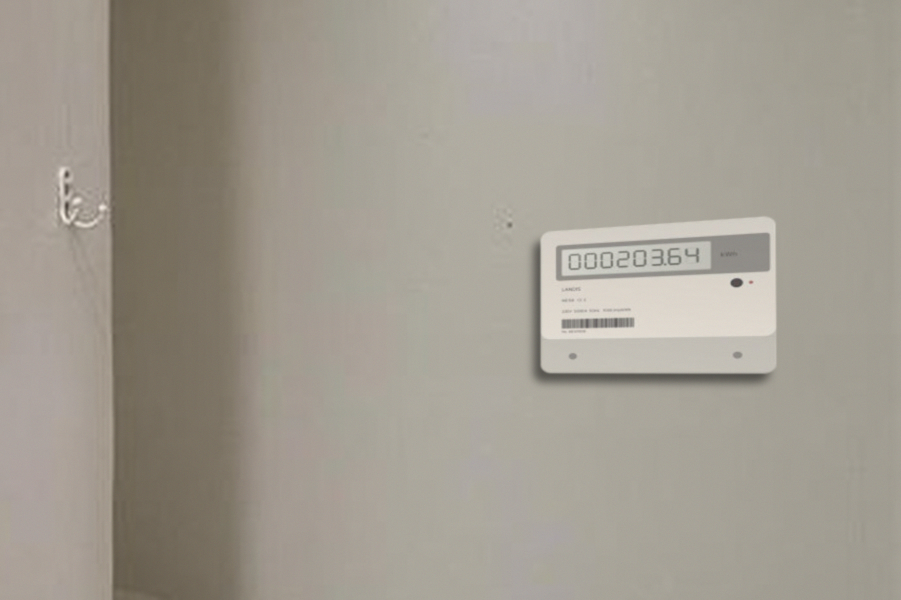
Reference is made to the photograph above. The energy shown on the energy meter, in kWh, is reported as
203.64 kWh
